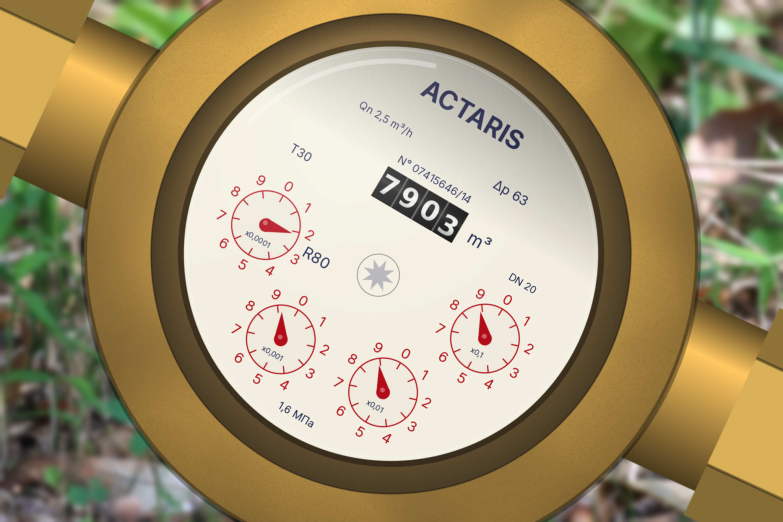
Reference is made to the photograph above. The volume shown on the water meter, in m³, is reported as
7902.8892 m³
